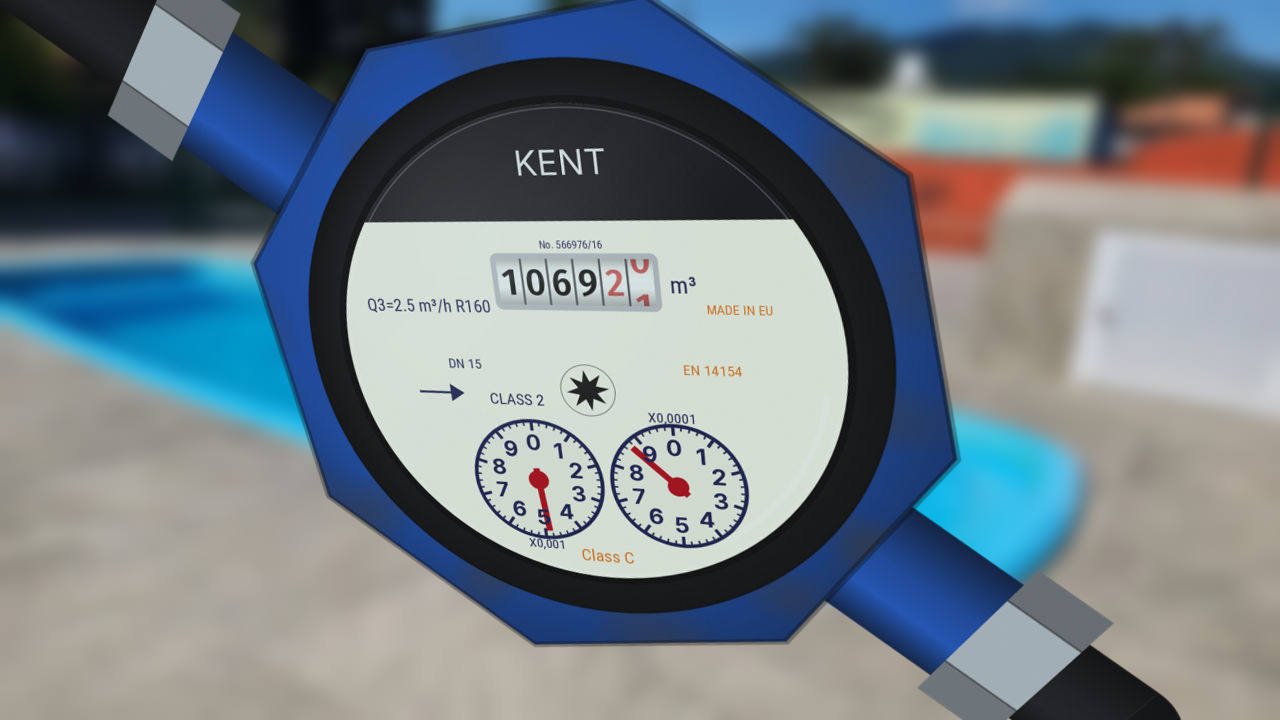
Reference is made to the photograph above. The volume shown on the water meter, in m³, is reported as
1069.2048 m³
